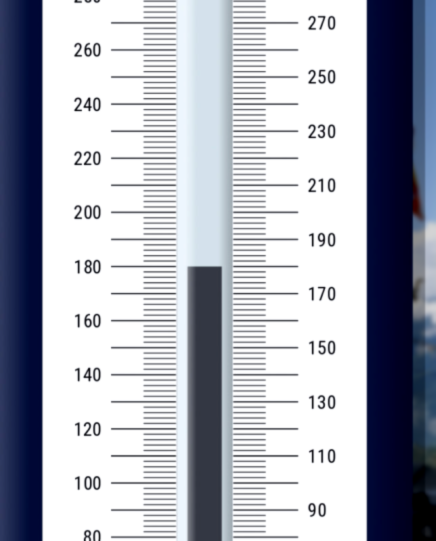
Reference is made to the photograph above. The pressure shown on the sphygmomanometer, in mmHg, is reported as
180 mmHg
